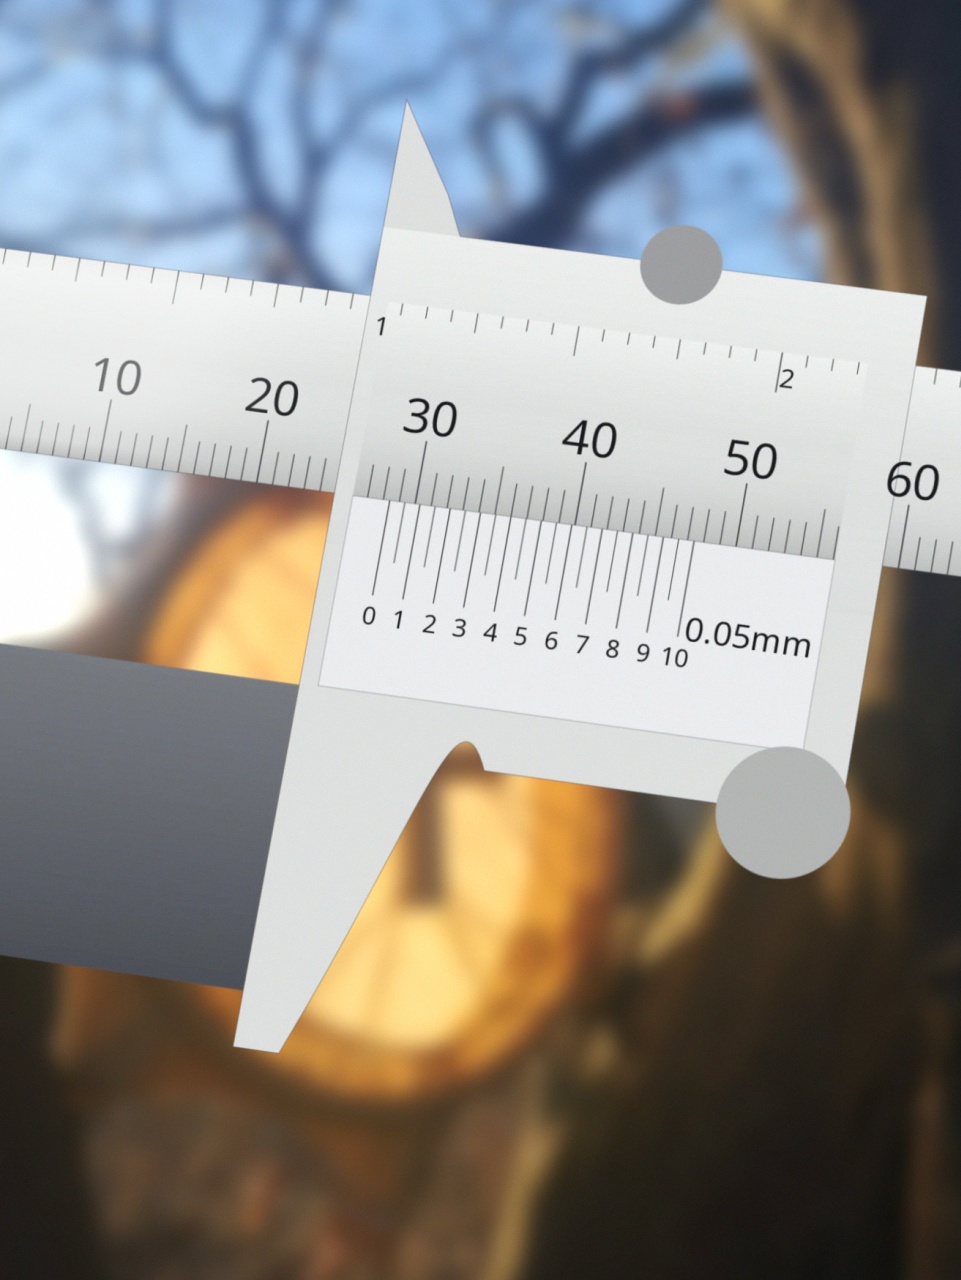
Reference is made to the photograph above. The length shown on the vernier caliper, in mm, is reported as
28.4 mm
